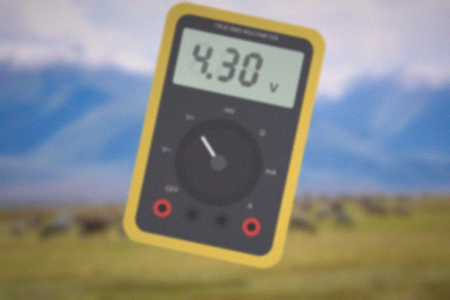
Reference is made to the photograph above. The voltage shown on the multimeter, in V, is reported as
4.30 V
